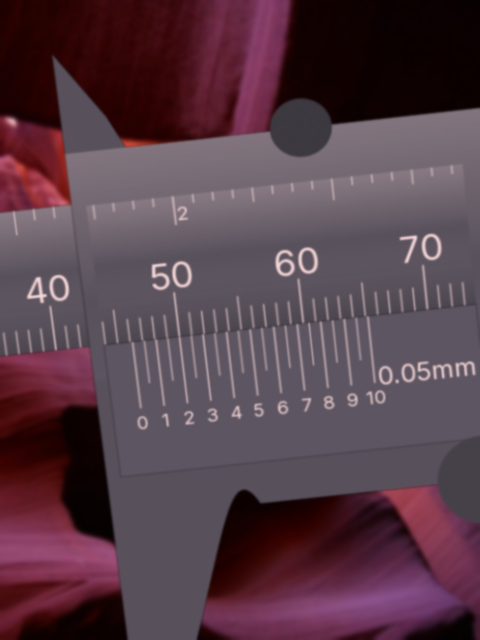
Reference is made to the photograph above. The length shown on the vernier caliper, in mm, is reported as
46.2 mm
